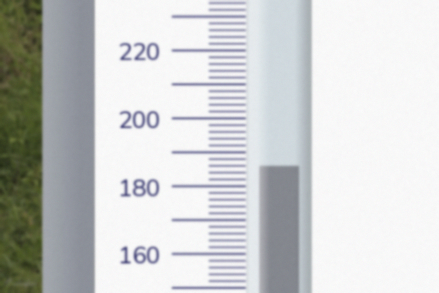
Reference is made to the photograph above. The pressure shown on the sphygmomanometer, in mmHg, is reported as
186 mmHg
